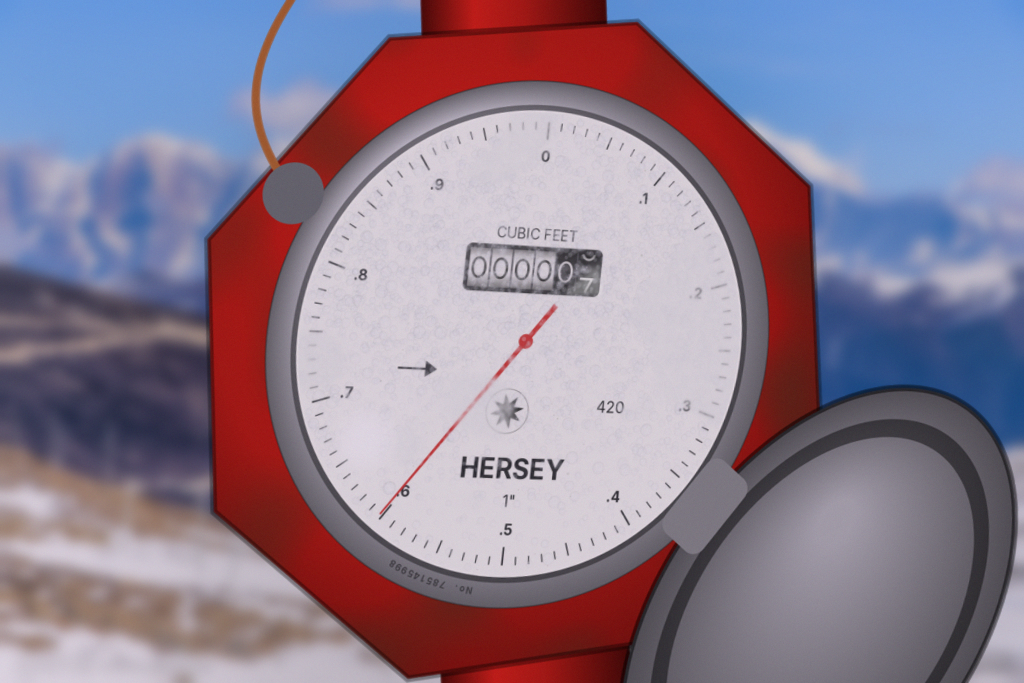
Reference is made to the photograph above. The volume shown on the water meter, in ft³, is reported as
6.60 ft³
